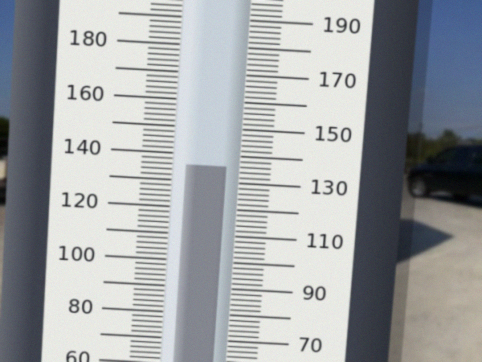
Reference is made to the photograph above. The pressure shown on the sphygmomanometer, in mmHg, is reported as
136 mmHg
